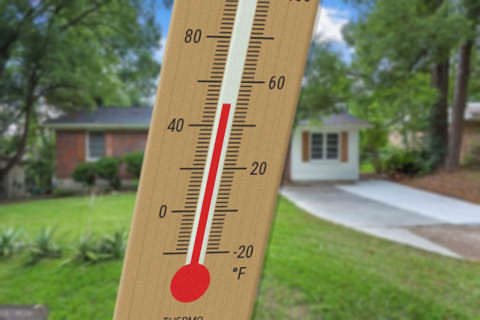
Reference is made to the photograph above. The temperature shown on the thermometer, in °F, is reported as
50 °F
